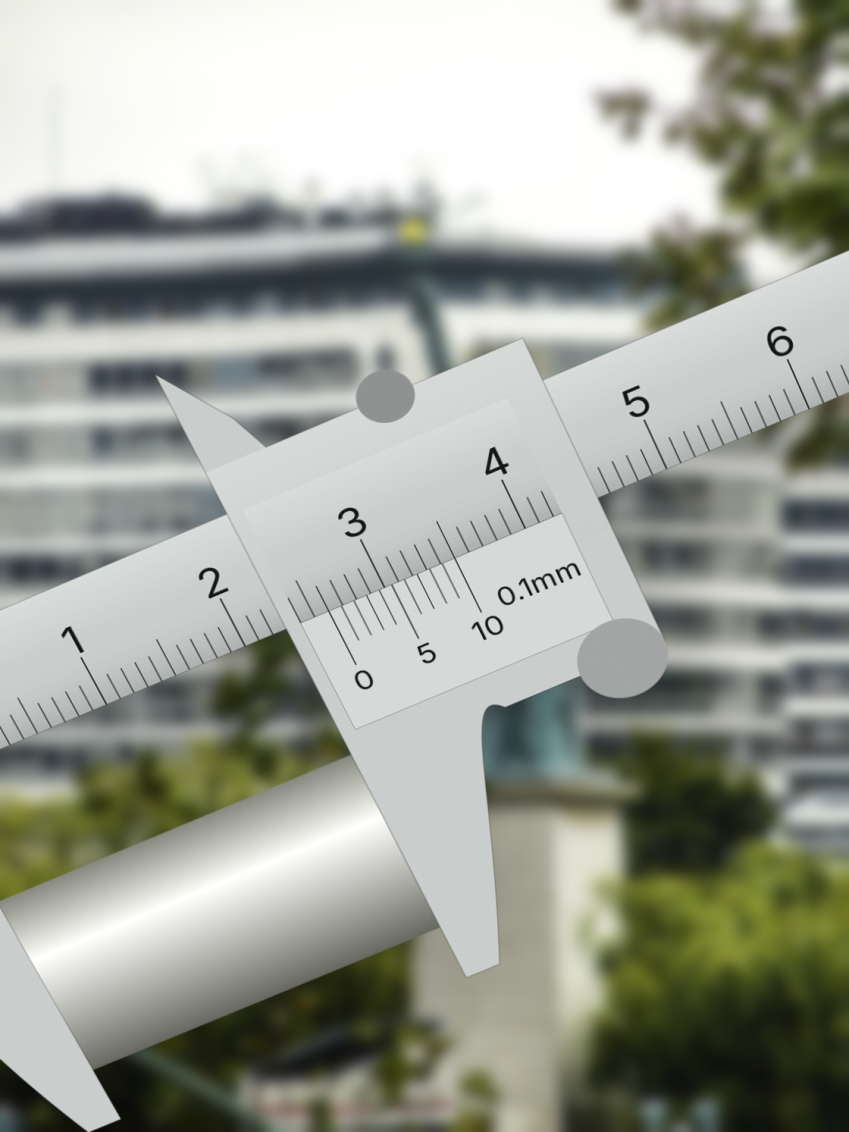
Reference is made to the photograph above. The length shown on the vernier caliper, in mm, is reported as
26.0 mm
